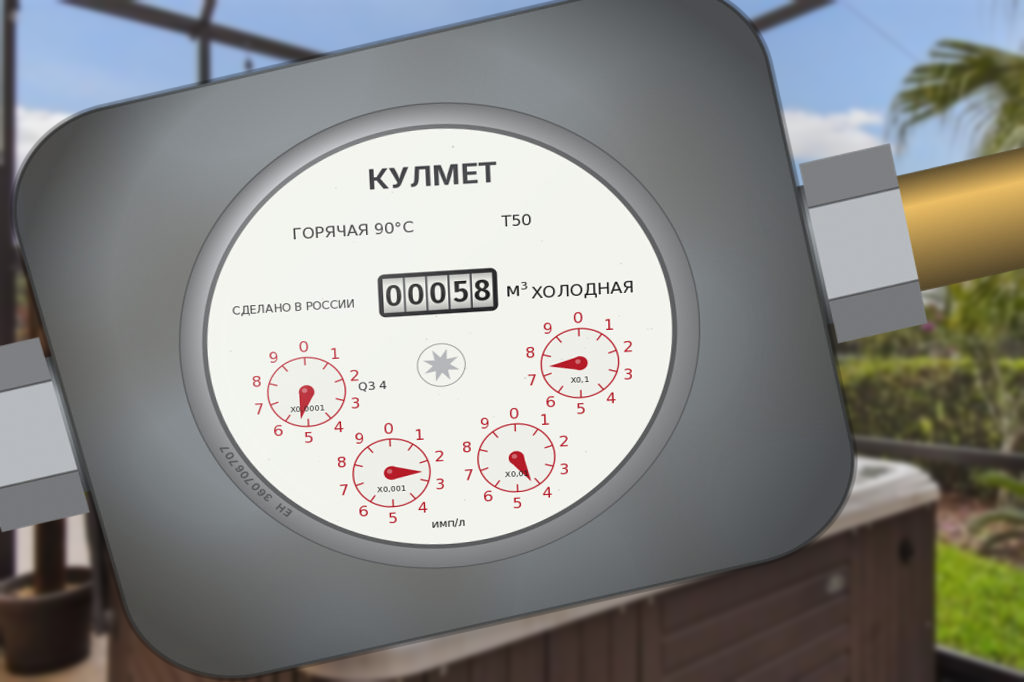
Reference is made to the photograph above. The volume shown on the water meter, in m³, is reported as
58.7425 m³
